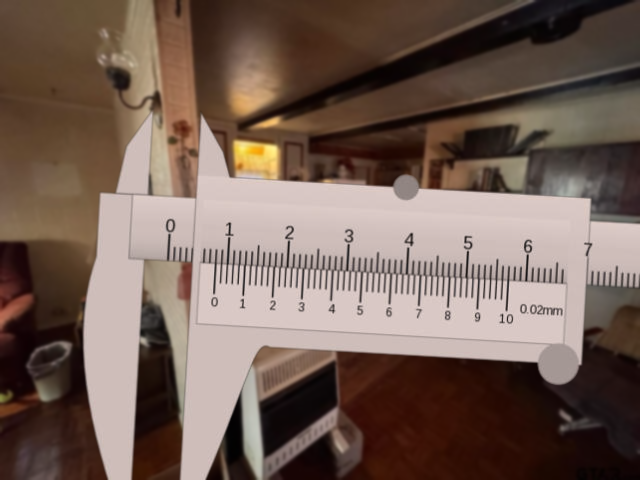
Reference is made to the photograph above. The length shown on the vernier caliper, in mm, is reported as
8.0 mm
